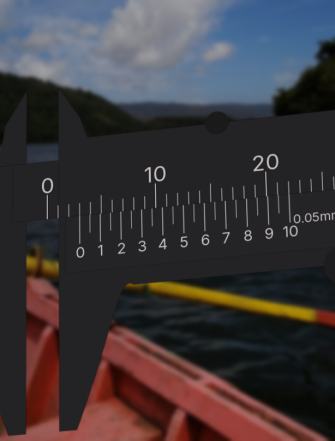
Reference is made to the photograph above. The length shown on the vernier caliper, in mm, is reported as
3.0 mm
